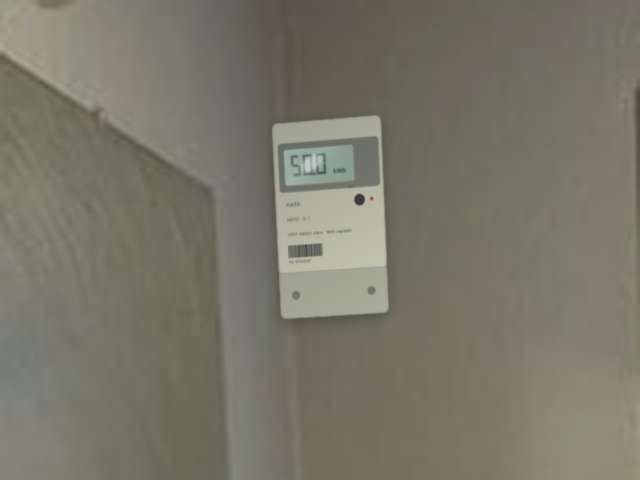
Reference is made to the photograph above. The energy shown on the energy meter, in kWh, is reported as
50.0 kWh
